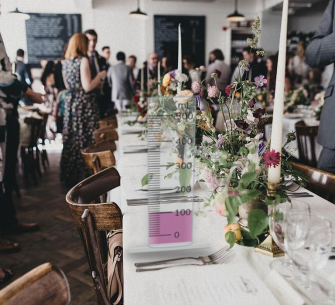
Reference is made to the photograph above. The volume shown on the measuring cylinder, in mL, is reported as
100 mL
